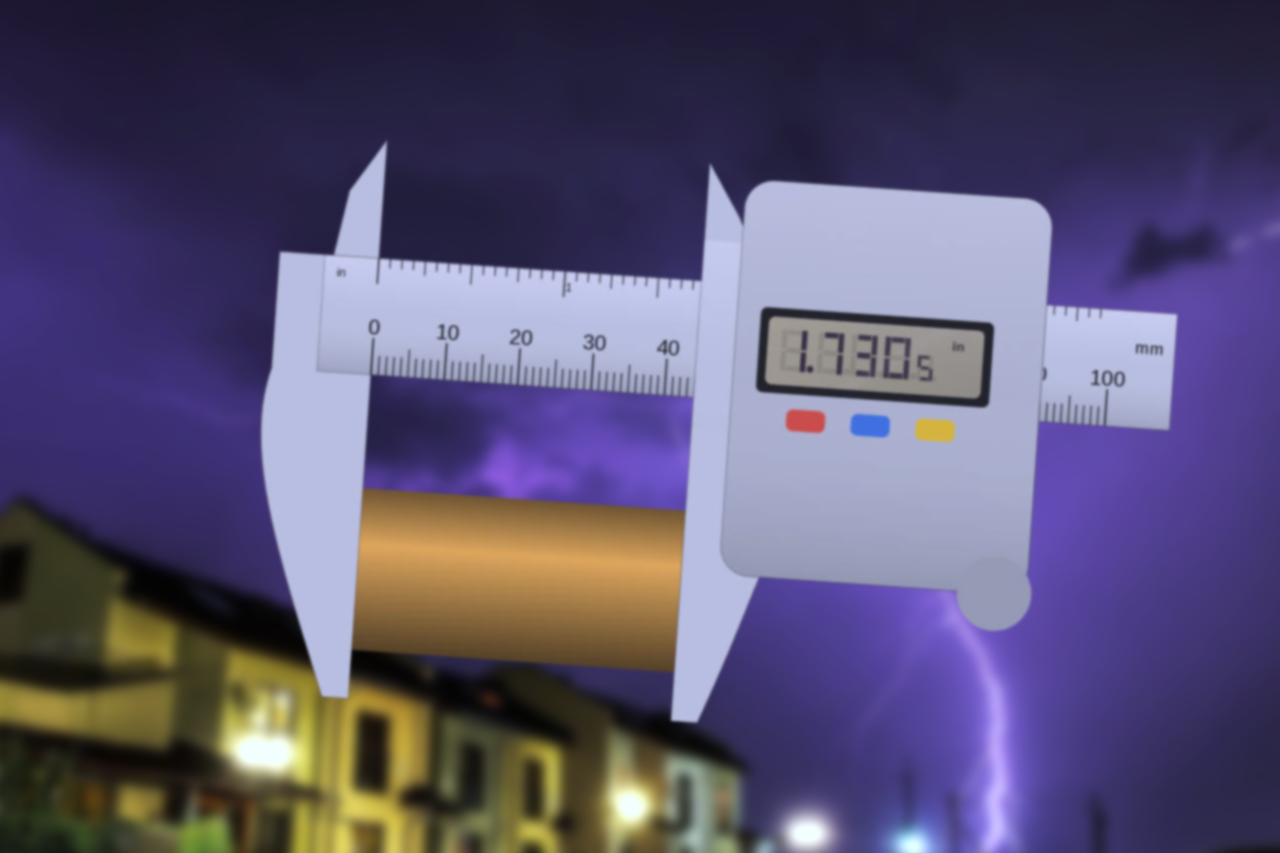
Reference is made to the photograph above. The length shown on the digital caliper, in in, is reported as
1.7305 in
